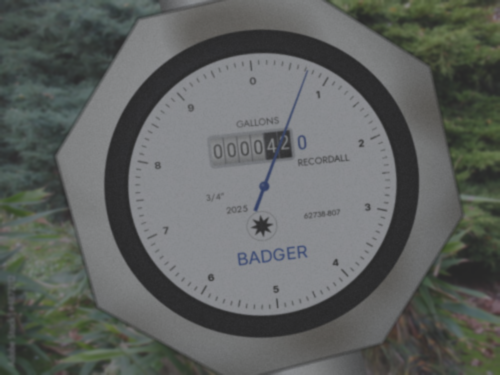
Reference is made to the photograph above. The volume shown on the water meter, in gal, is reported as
420.7 gal
